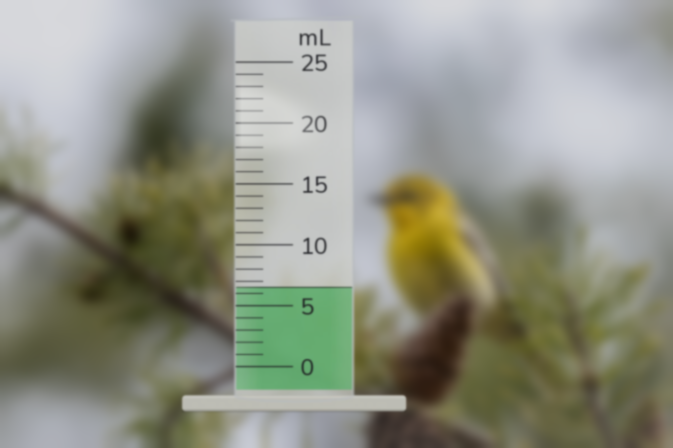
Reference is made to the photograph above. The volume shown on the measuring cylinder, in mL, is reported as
6.5 mL
